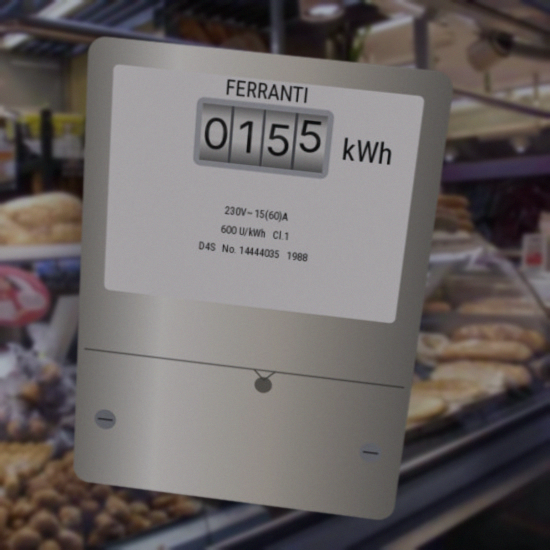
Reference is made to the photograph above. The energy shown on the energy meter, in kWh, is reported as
155 kWh
